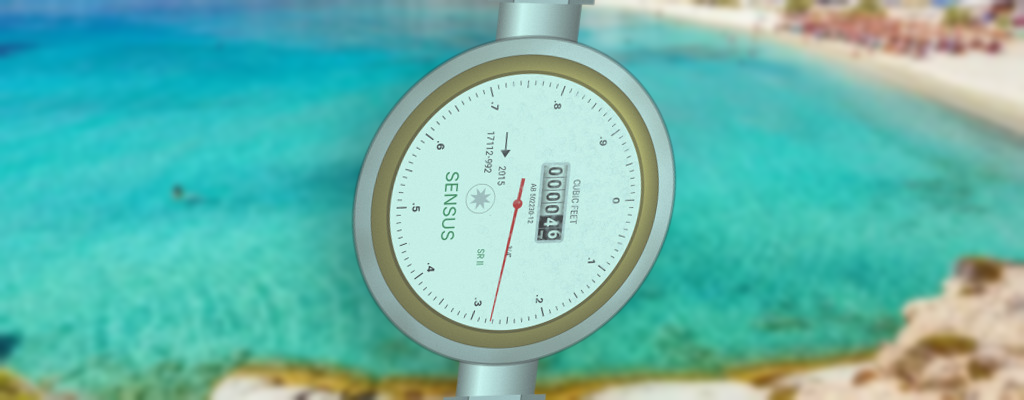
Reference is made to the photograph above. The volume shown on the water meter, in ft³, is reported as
46.27 ft³
